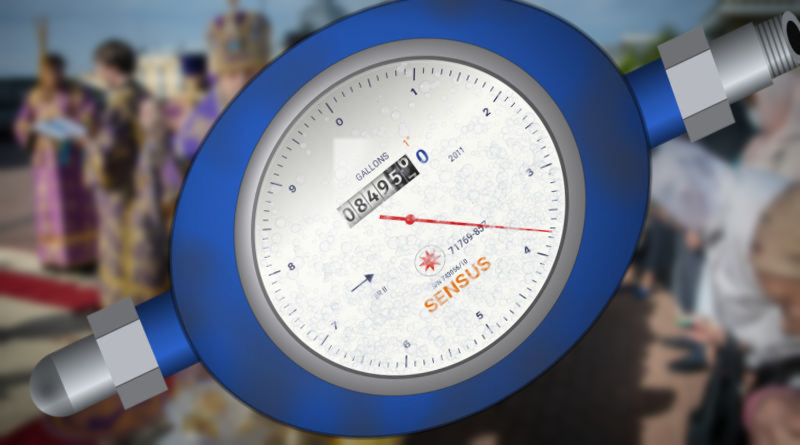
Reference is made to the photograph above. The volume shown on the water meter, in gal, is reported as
849563.7 gal
